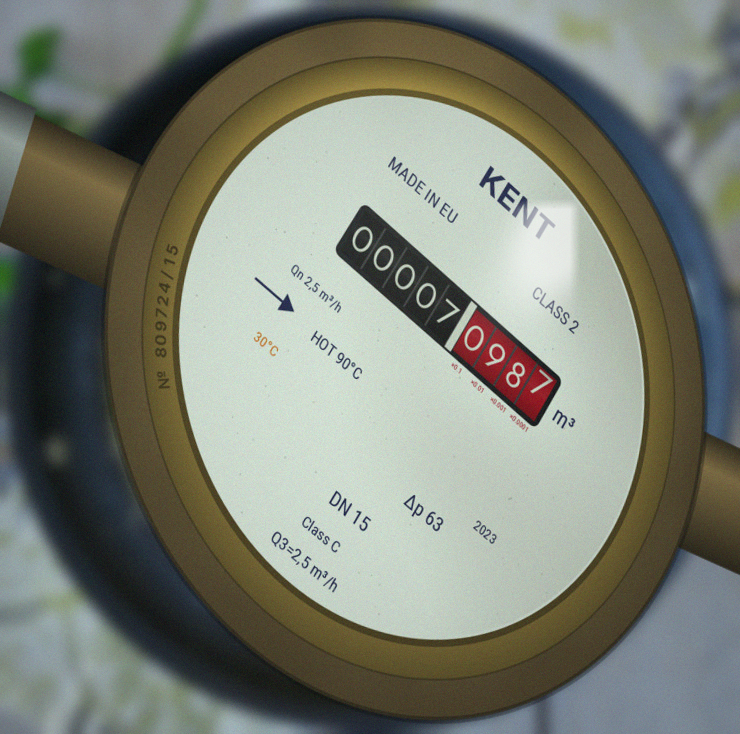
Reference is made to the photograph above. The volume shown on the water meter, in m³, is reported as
7.0987 m³
